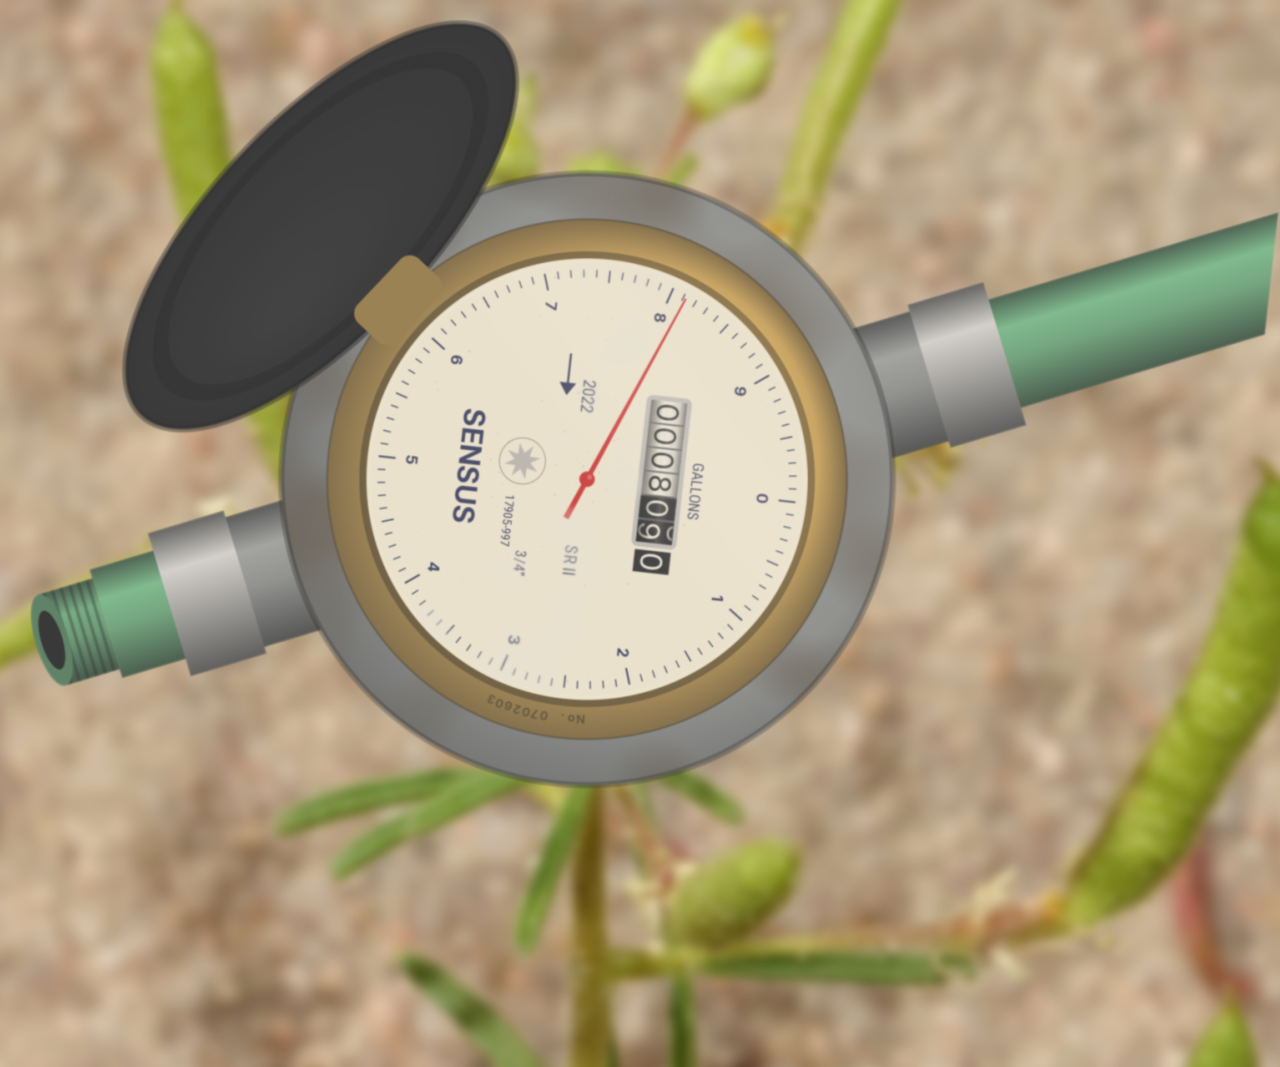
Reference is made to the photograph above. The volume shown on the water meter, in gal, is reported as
8088.1 gal
